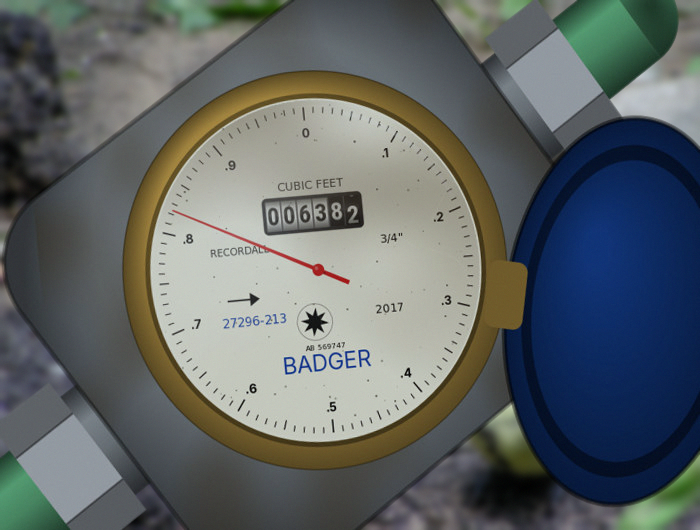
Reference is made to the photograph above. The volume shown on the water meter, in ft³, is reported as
6381.82 ft³
